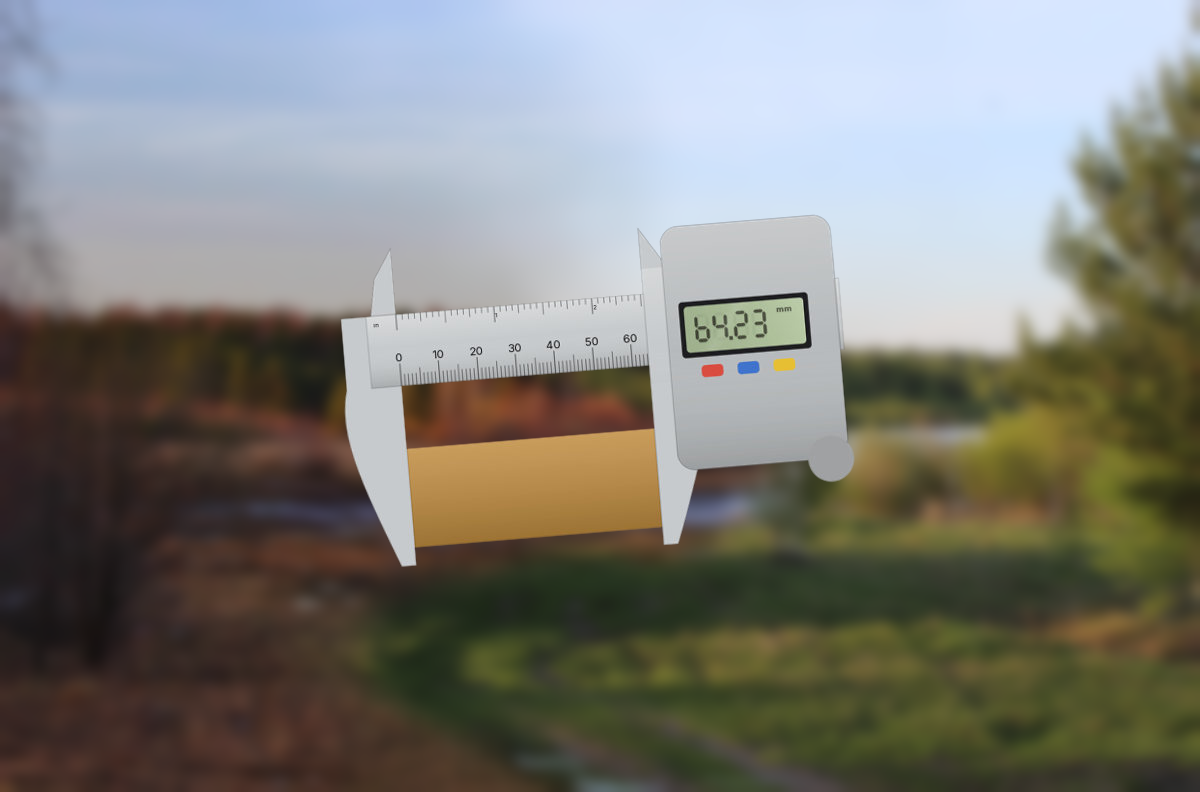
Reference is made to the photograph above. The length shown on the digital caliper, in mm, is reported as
64.23 mm
